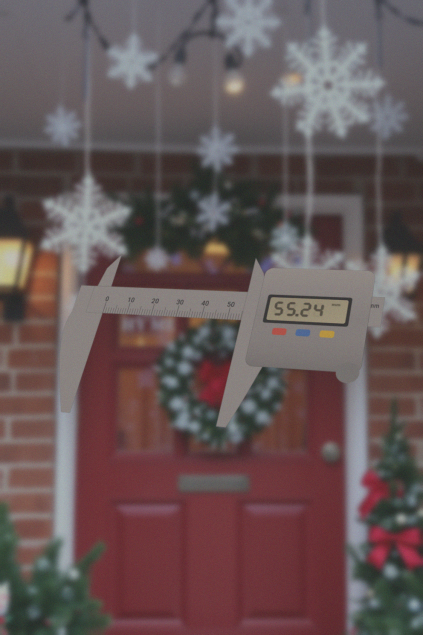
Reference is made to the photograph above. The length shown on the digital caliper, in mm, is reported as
55.24 mm
